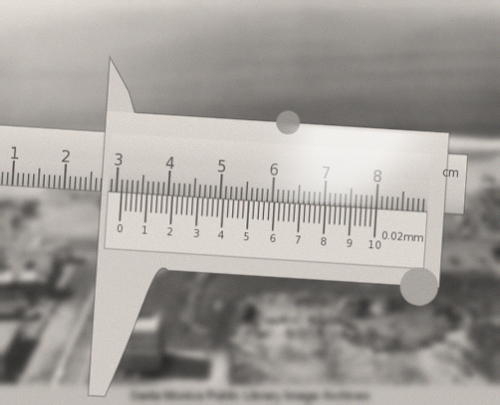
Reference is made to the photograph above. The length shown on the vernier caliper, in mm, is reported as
31.0 mm
